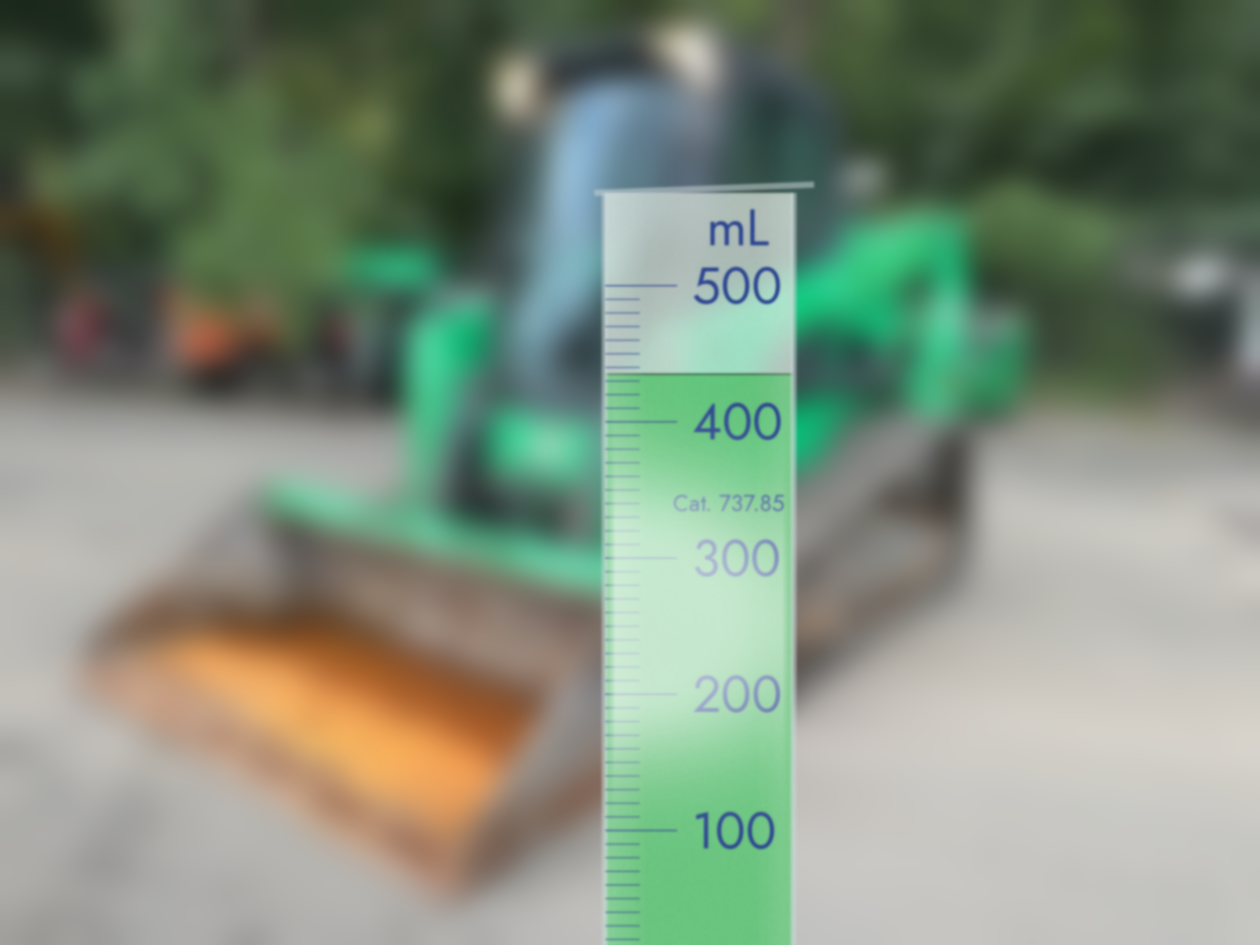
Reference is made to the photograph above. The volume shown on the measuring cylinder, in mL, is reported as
435 mL
